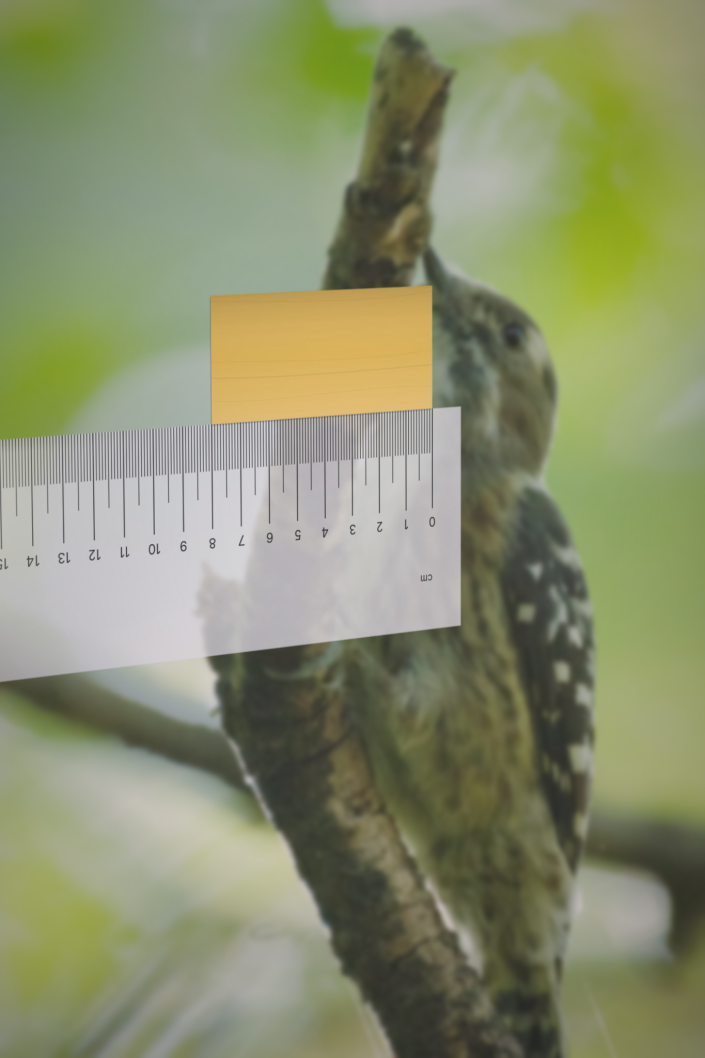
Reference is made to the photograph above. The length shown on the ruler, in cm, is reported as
8 cm
